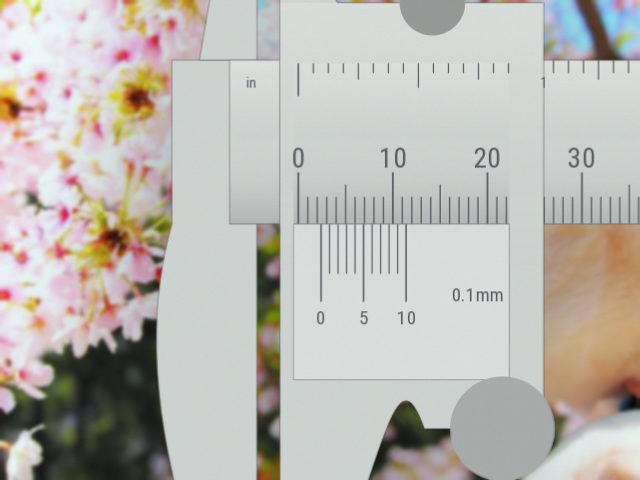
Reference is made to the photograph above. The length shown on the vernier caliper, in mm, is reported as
2.4 mm
